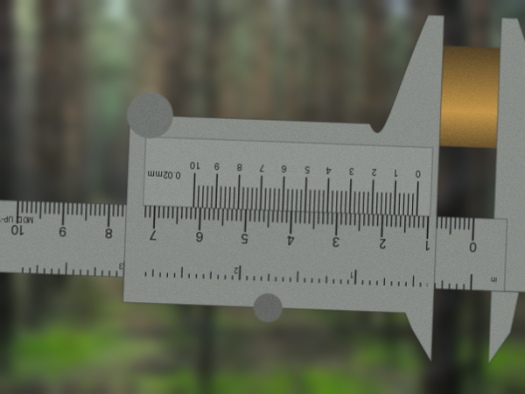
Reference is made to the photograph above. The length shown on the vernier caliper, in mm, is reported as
12.5 mm
